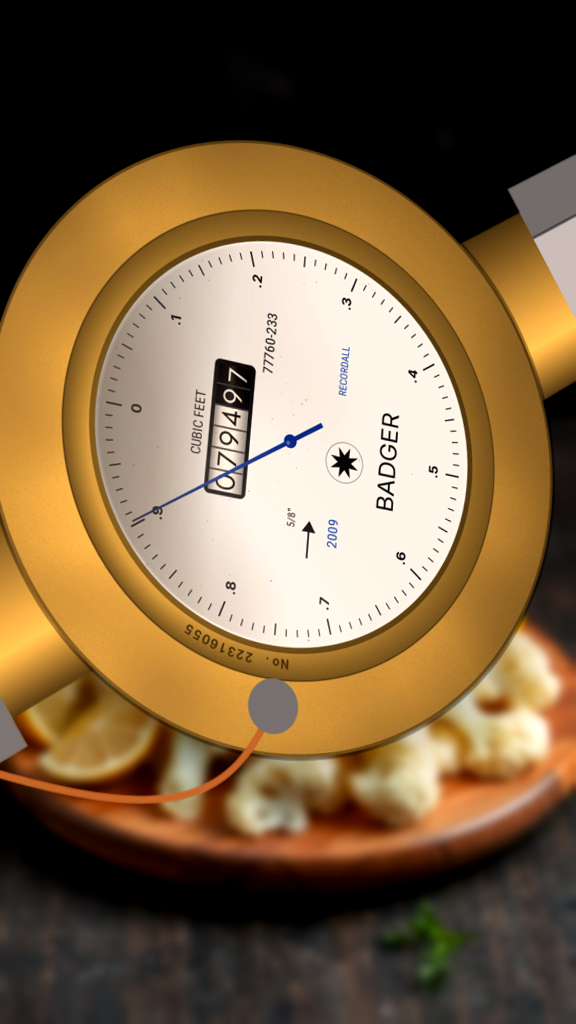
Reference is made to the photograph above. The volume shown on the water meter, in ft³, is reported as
79496.90 ft³
